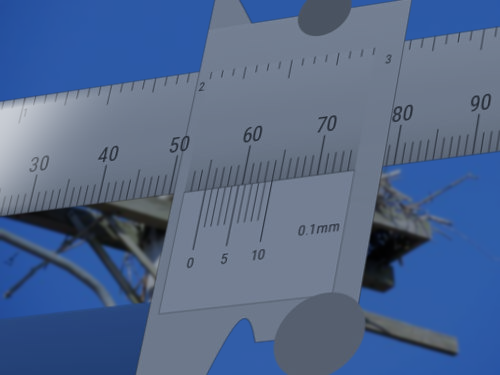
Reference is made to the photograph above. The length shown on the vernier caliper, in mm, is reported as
55.0 mm
